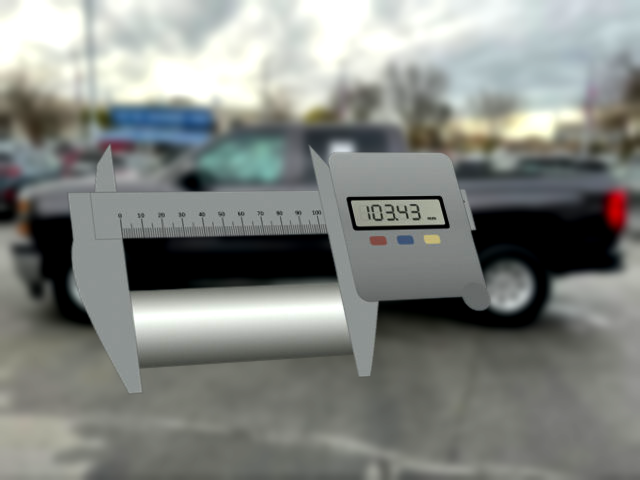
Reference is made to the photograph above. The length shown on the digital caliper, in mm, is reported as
103.43 mm
